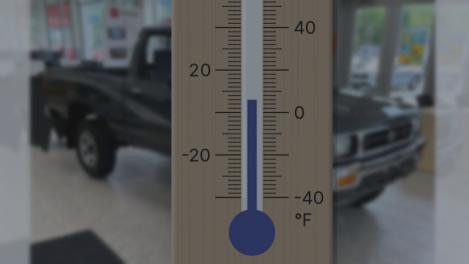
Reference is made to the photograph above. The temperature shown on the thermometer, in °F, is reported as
6 °F
